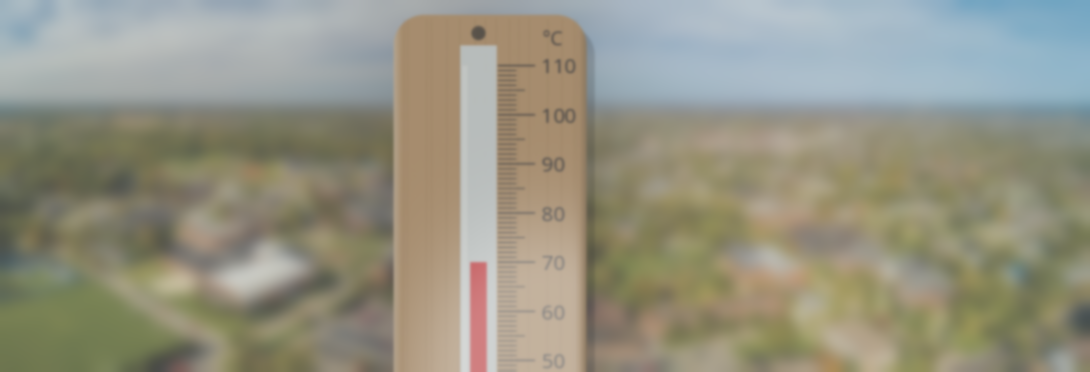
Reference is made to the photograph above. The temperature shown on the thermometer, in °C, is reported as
70 °C
